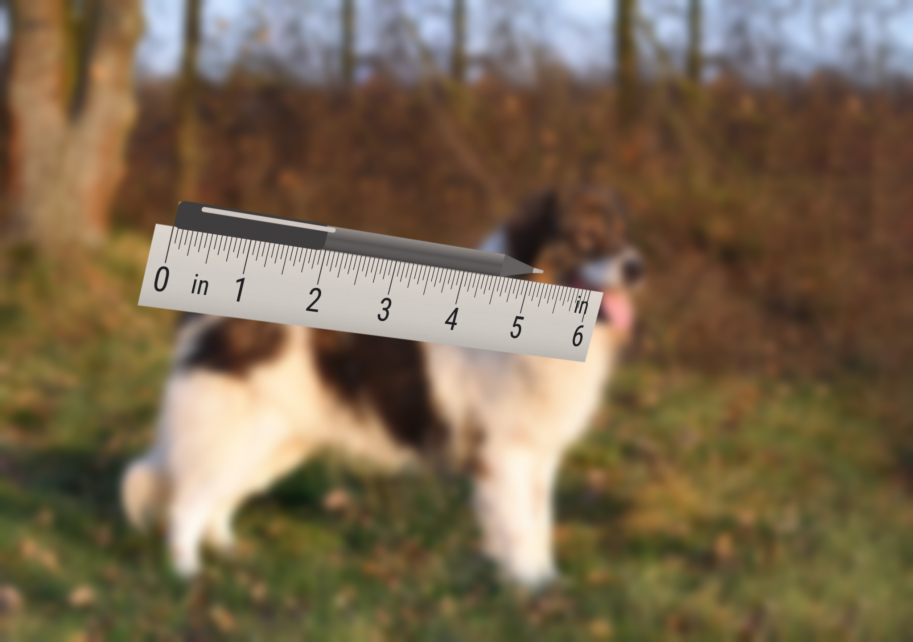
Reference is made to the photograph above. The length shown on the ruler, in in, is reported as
5.1875 in
